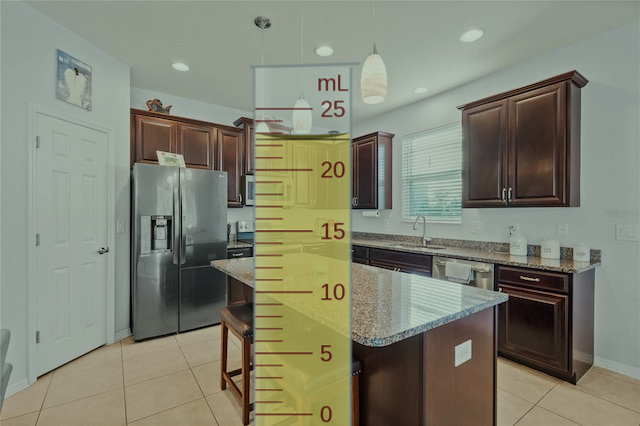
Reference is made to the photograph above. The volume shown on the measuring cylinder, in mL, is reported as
22.5 mL
